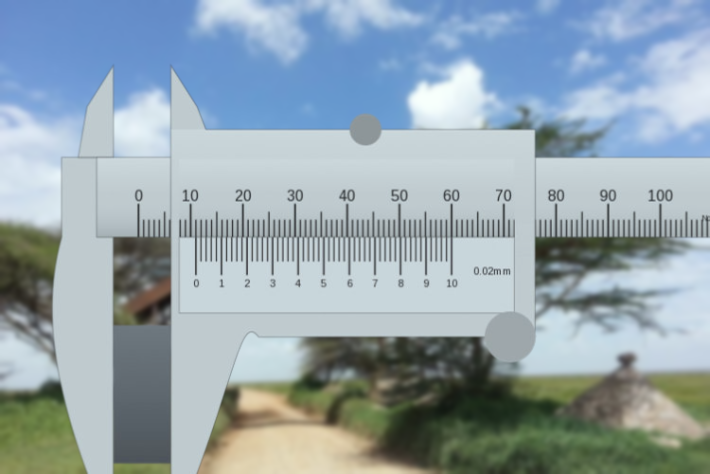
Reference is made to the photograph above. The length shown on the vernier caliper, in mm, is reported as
11.0 mm
